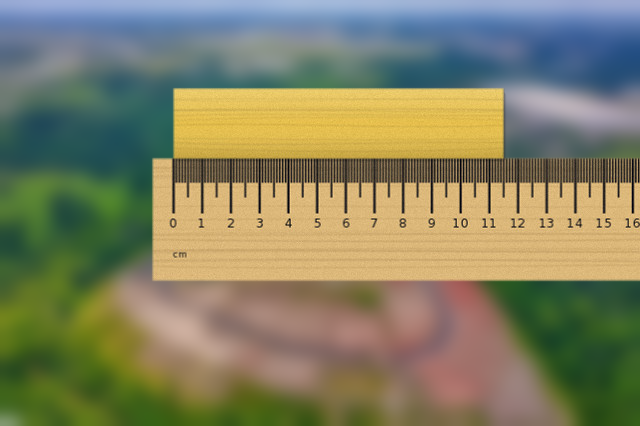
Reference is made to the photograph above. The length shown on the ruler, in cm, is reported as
11.5 cm
